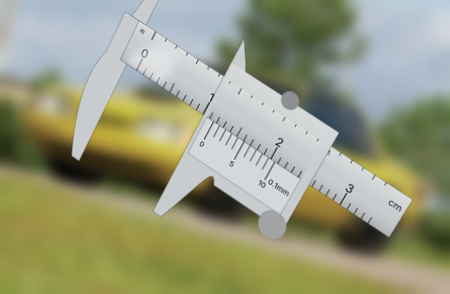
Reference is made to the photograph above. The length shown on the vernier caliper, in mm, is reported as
11.6 mm
